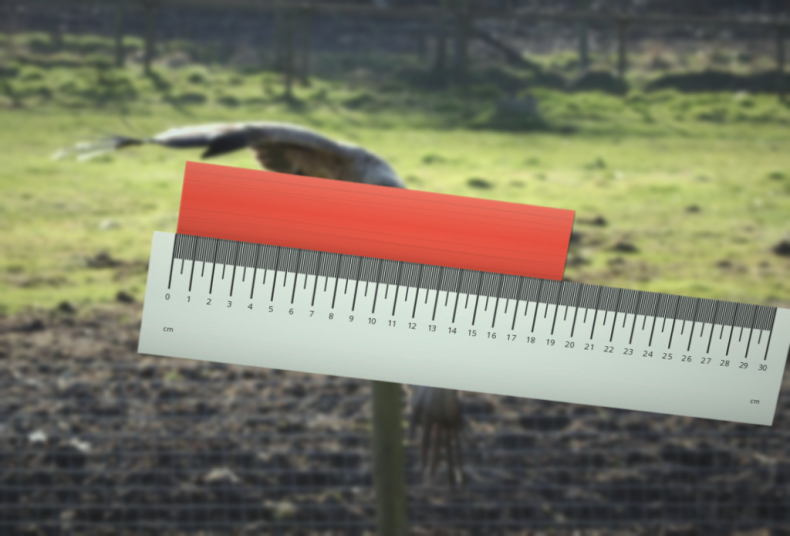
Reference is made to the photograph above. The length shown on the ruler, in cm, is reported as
19 cm
